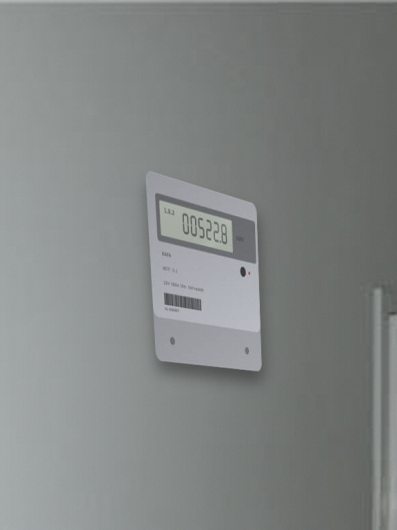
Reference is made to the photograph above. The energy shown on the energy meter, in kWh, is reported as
522.8 kWh
